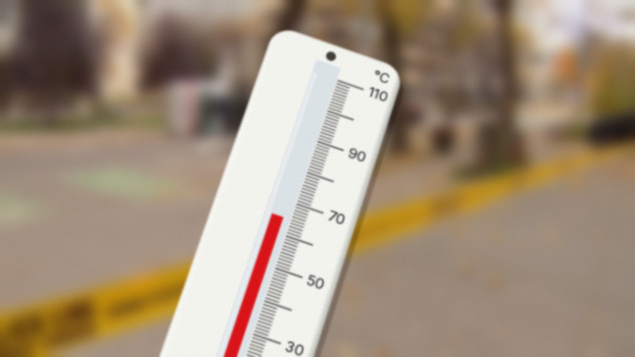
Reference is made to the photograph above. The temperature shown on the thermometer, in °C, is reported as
65 °C
